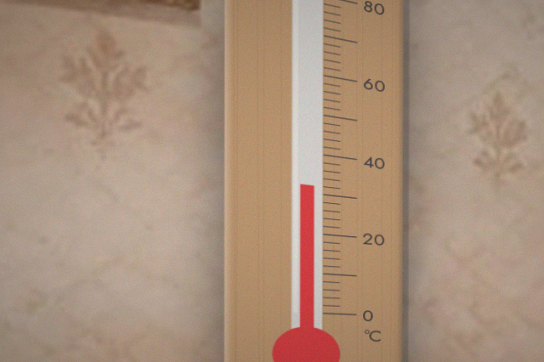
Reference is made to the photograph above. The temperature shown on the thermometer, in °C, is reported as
32 °C
